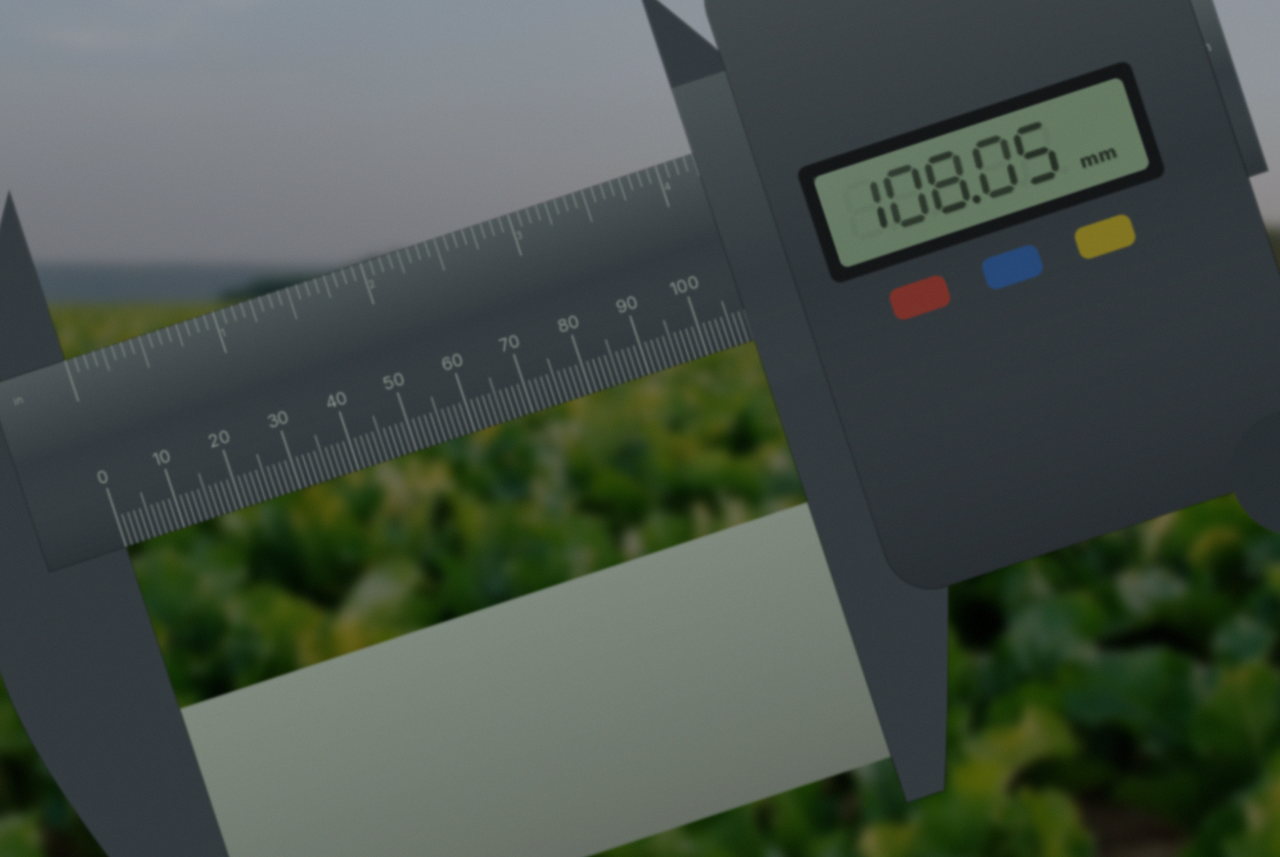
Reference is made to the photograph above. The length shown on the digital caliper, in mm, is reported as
108.05 mm
